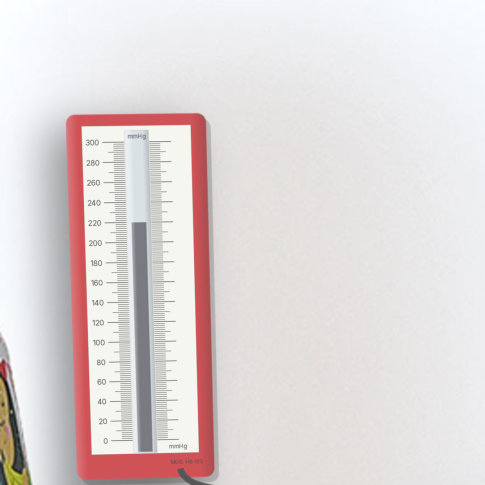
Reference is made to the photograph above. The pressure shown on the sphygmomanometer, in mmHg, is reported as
220 mmHg
